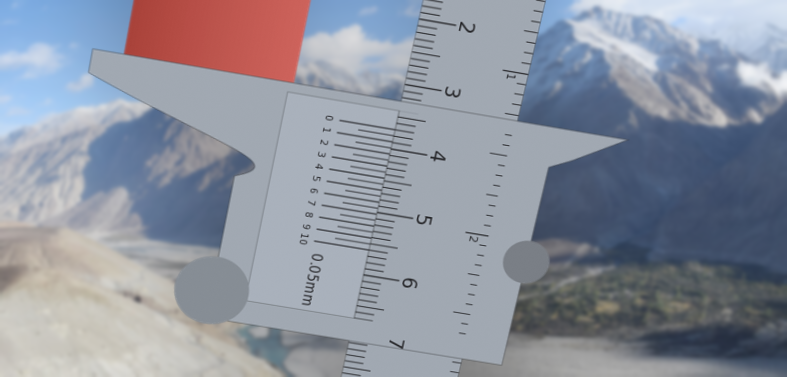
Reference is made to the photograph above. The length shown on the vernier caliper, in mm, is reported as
37.0 mm
